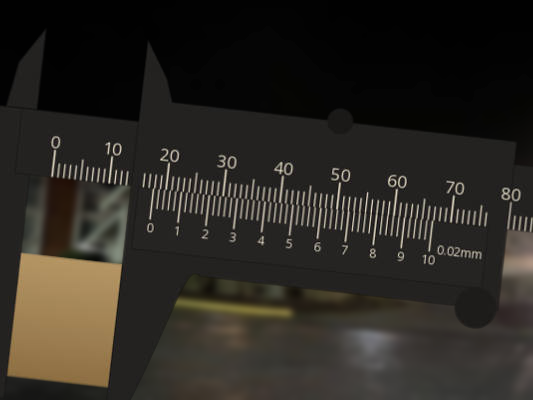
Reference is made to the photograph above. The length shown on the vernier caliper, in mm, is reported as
17.8 mm
